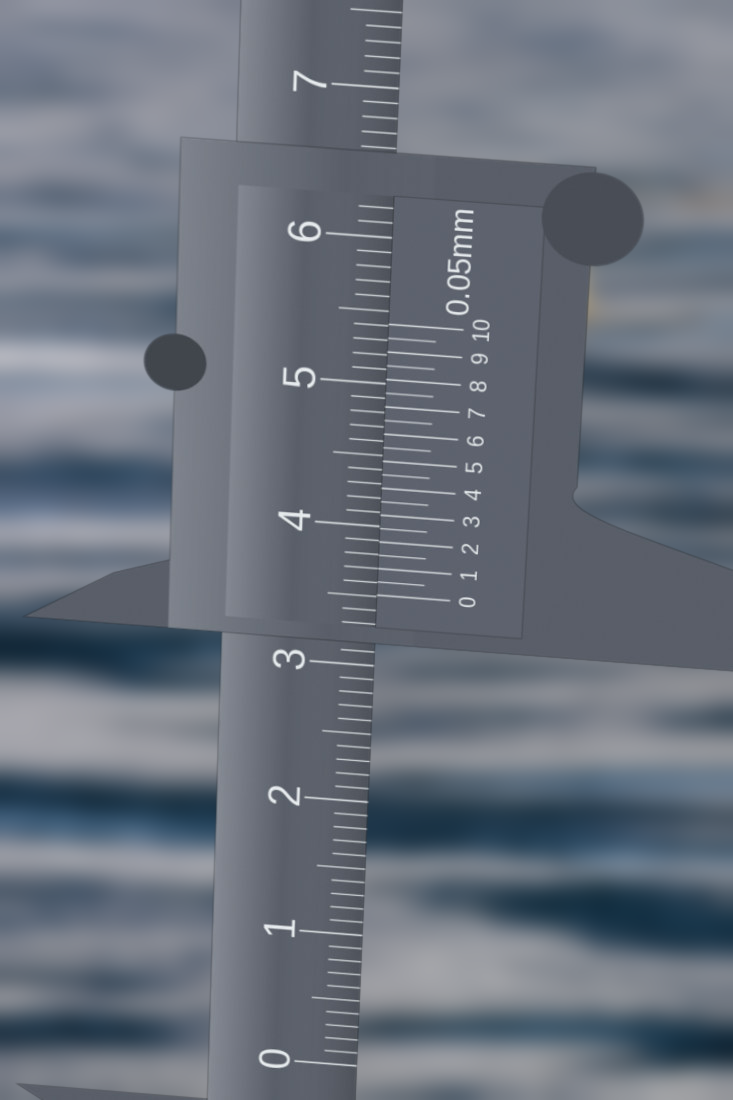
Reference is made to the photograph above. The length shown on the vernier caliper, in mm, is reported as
35.1 mm
